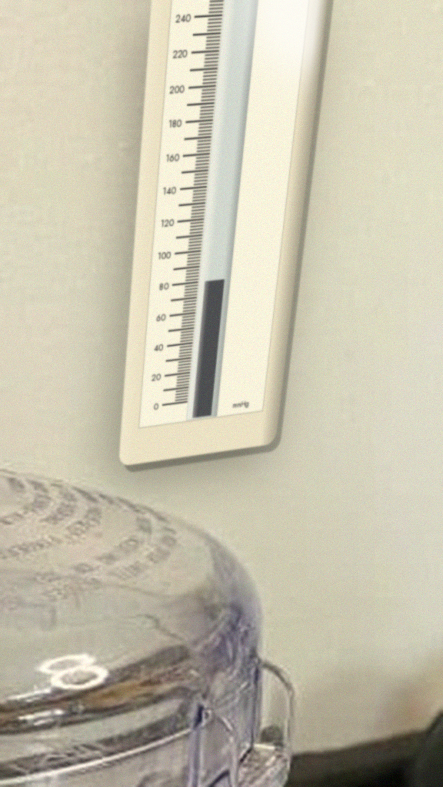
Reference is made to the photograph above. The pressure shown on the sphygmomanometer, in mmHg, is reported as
80 mmHg
